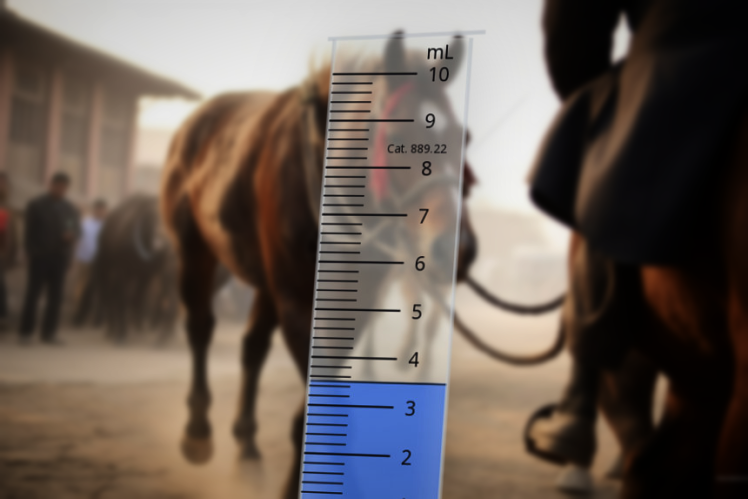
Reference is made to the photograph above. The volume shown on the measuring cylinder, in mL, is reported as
3.5 mL
